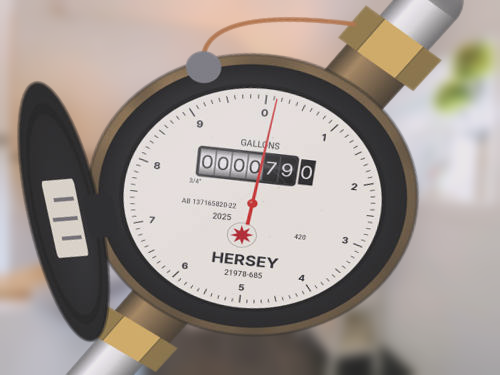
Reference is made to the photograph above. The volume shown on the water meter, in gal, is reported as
790.1 gal
